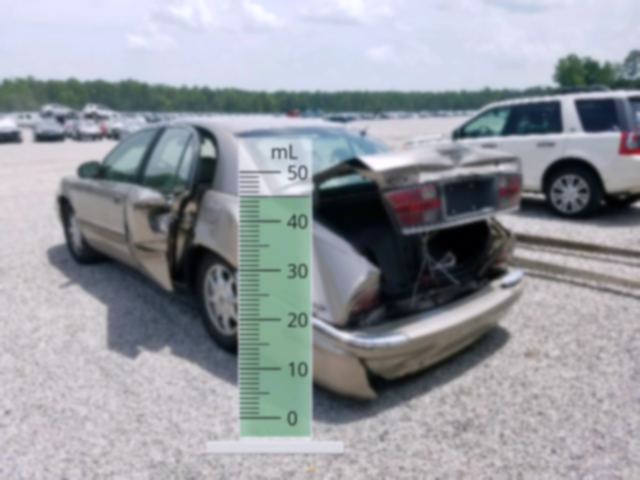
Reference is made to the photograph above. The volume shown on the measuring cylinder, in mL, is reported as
45 mL
